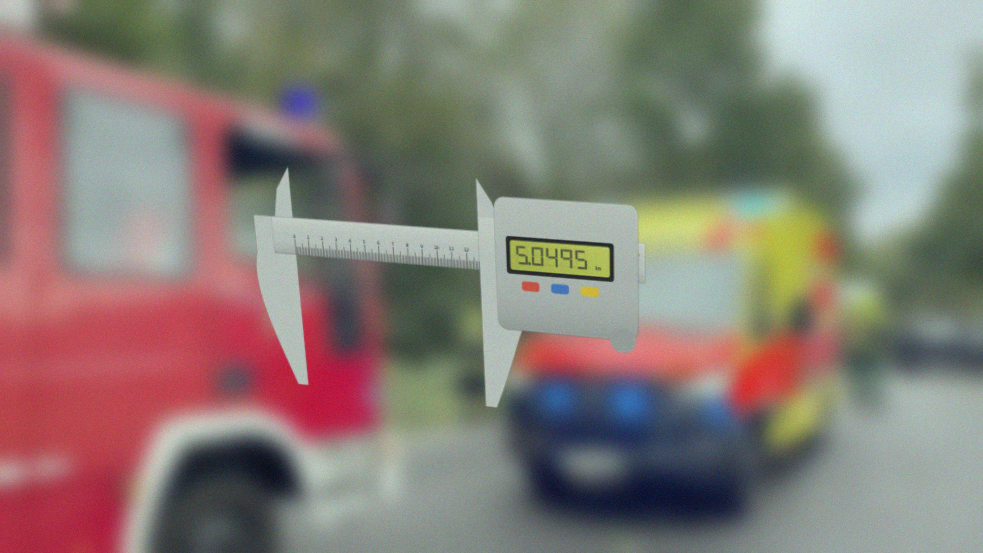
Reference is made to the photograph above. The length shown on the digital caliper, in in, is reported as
5.0495 in
